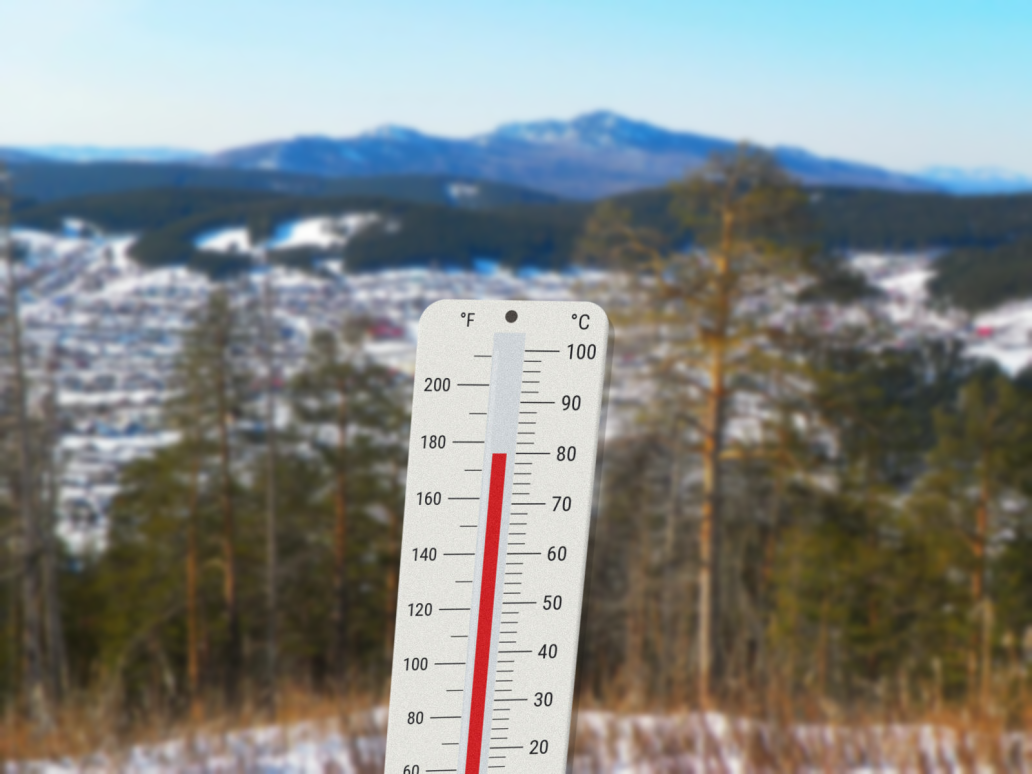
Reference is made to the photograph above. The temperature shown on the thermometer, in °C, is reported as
80 °C
